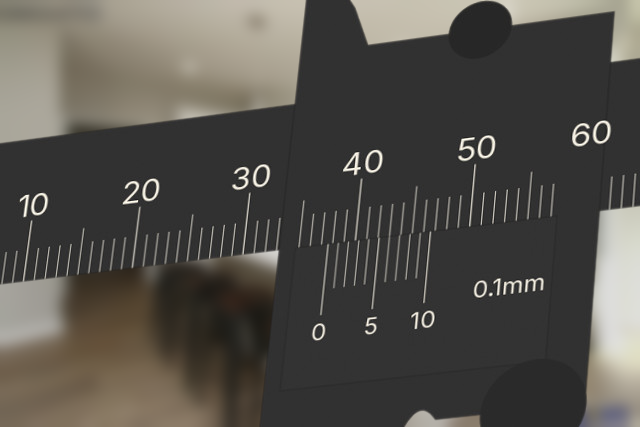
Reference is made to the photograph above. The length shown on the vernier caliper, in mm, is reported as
37.6 mm
